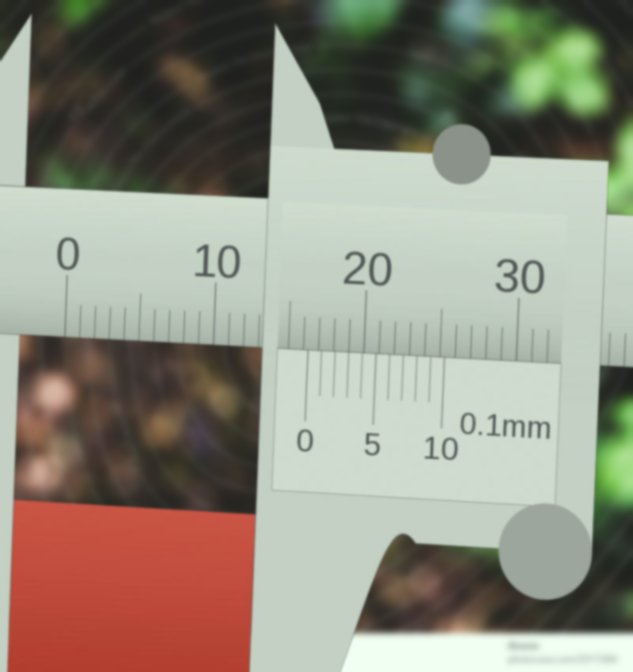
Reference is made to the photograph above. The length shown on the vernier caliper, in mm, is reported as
16.3 mm
